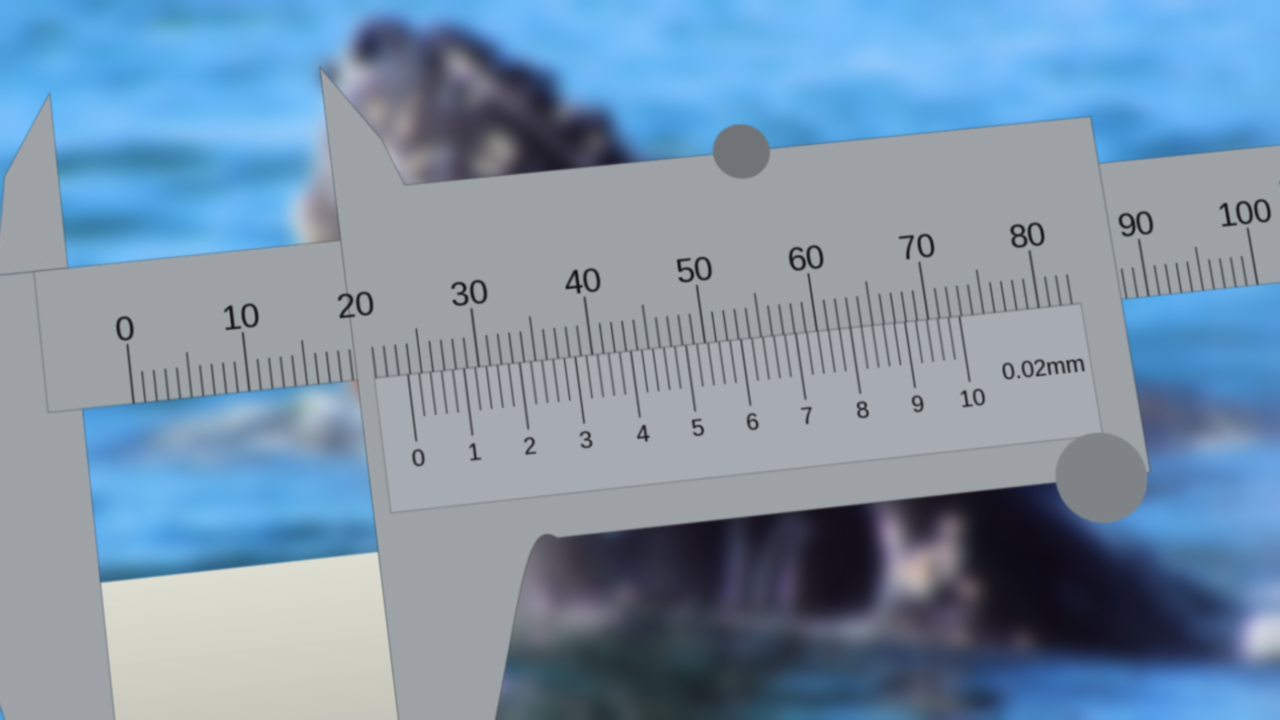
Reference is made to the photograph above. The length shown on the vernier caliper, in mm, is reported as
23.8 mm
